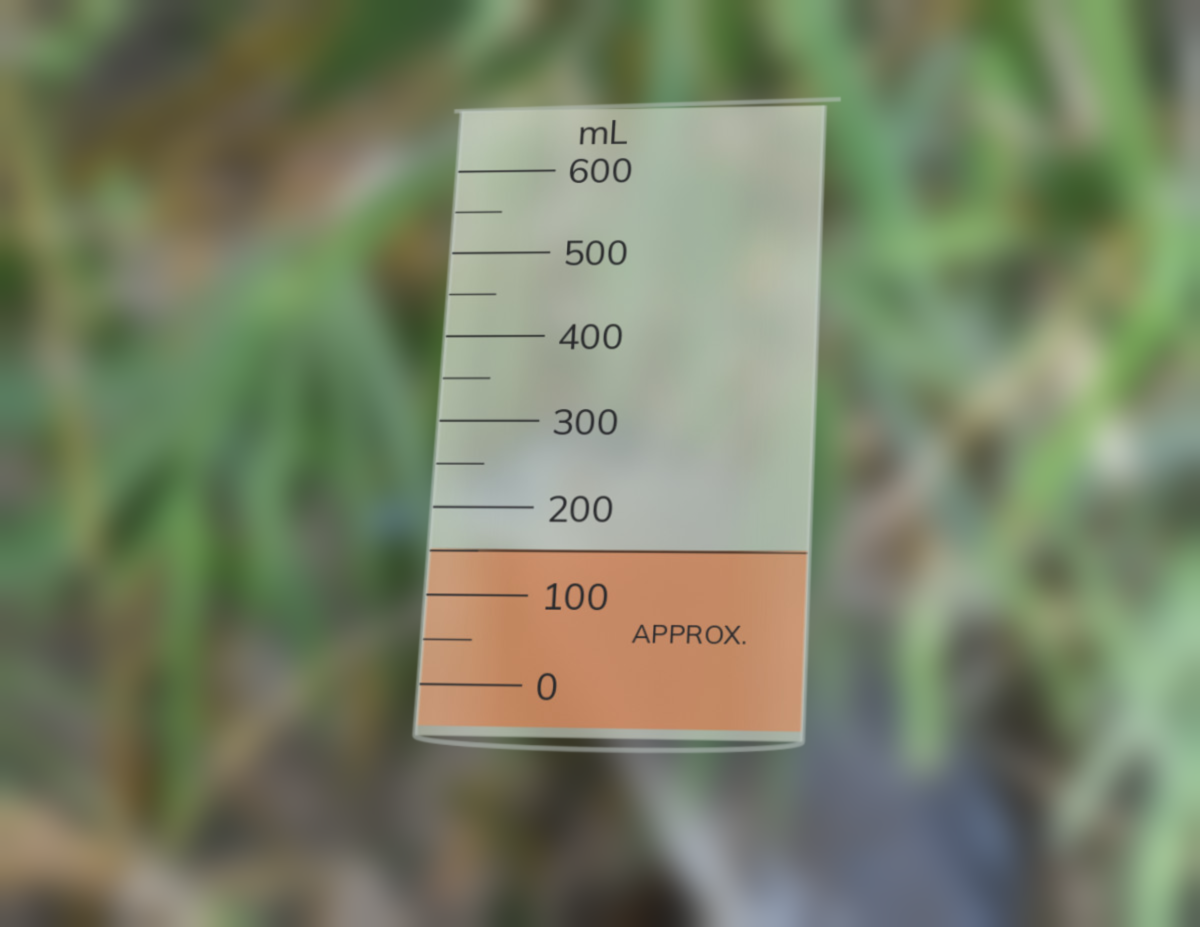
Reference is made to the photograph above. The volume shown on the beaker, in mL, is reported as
150 mL
